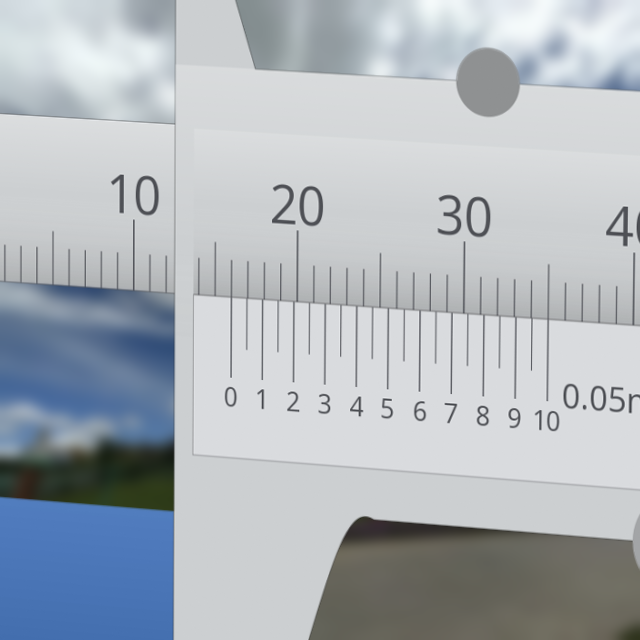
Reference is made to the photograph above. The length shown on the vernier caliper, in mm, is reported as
16.0 mm
